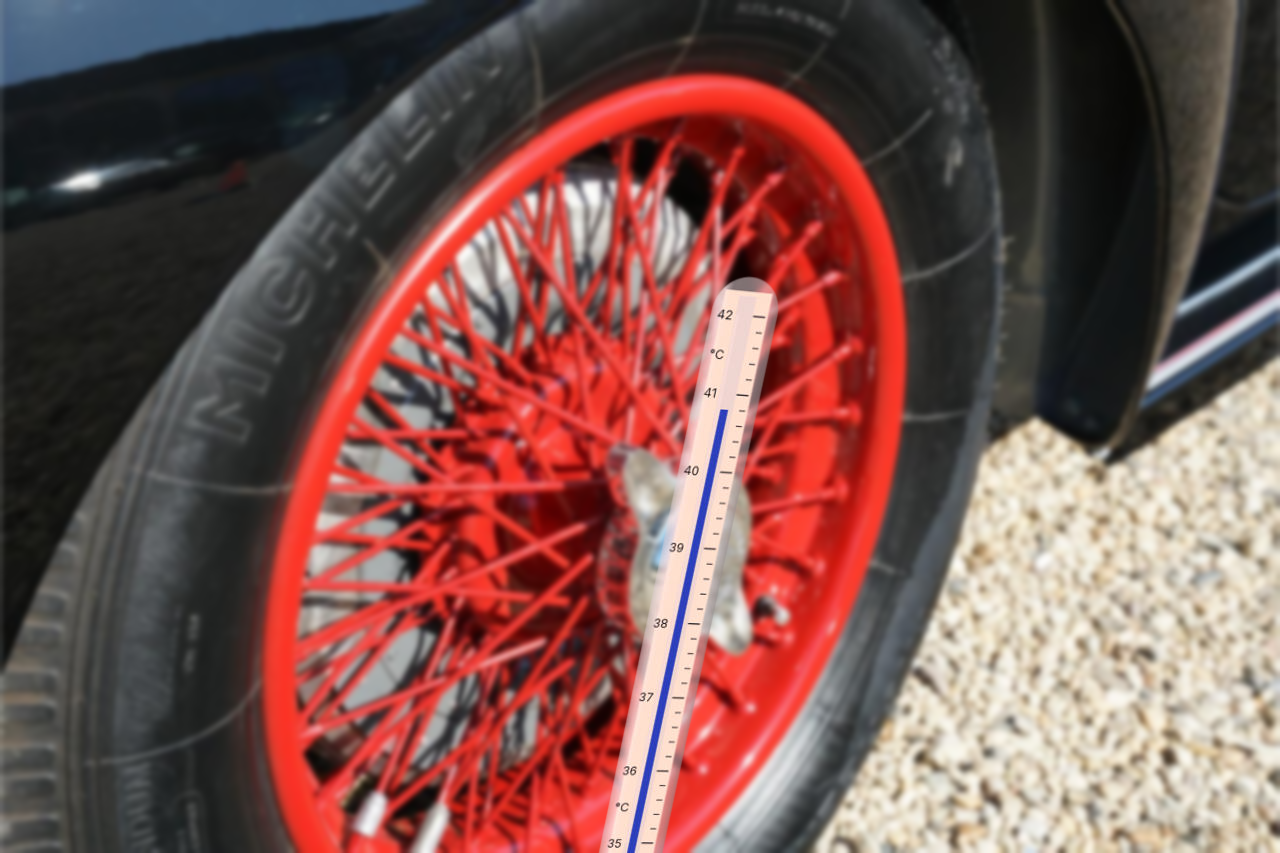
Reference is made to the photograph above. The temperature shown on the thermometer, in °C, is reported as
40.8 °C
